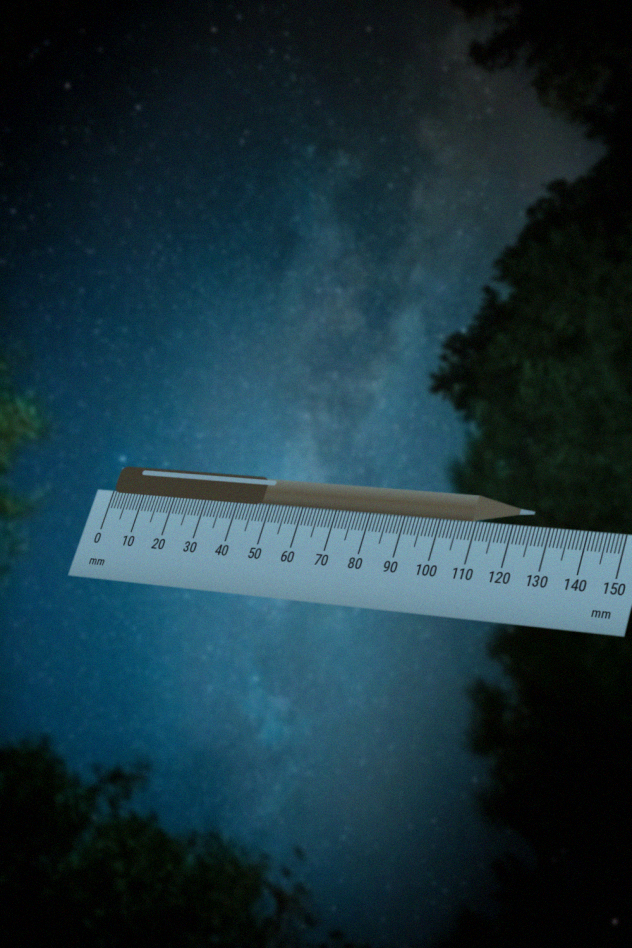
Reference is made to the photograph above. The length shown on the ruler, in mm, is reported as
125 mm
